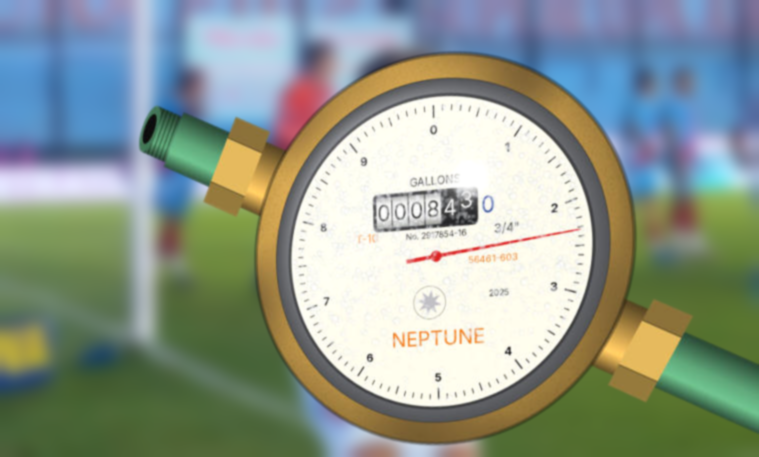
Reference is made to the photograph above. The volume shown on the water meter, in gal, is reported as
8432.3 gal
